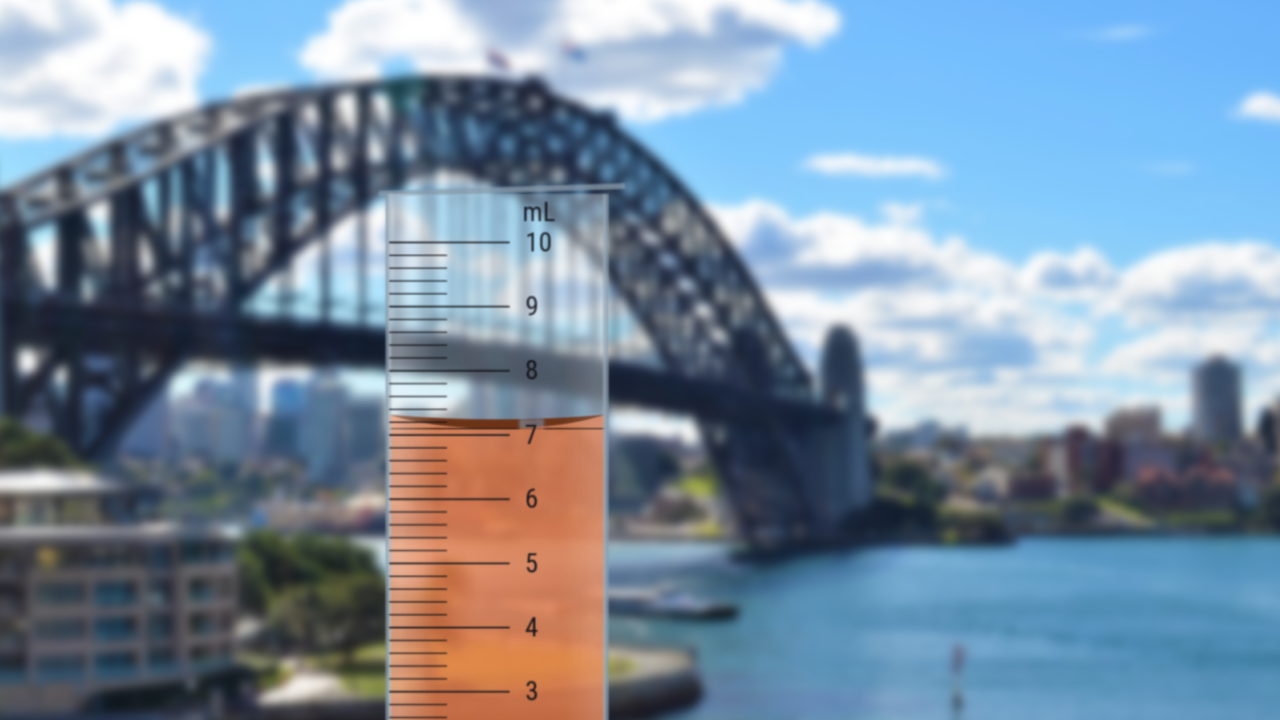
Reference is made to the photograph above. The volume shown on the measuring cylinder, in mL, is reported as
7.1 mL
